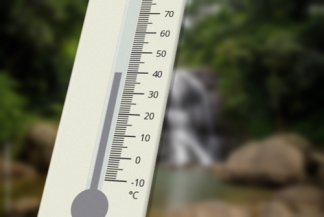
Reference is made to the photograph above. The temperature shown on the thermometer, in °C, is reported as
40 °C
